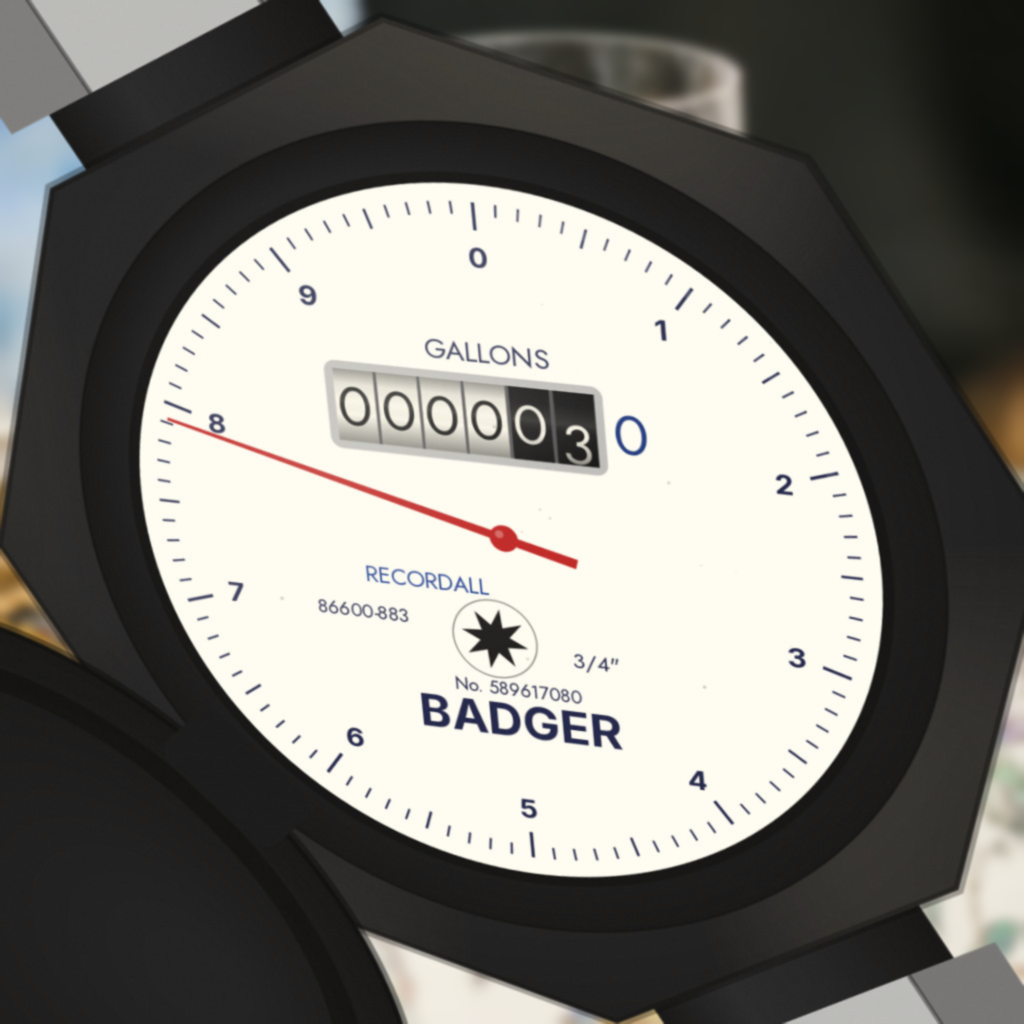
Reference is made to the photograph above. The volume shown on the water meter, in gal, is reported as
27.9 gal
